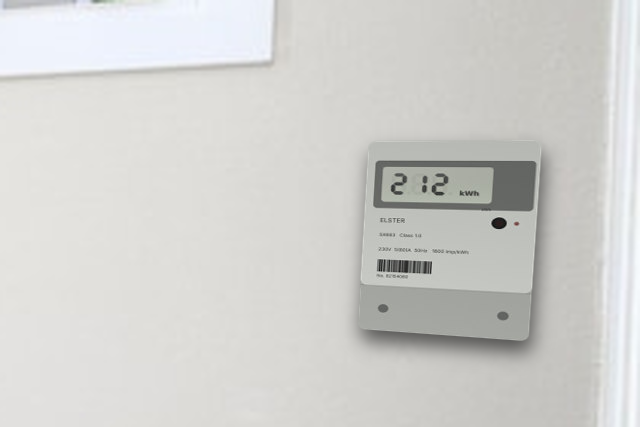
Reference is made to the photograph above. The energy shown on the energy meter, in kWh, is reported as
212 kWh
